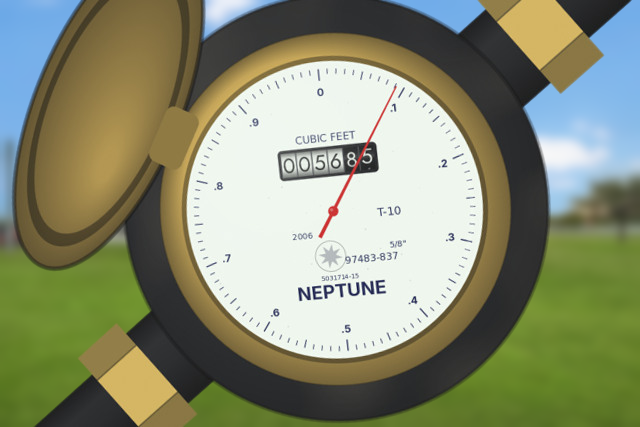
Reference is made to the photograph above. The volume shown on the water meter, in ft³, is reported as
5685.09 ft³
